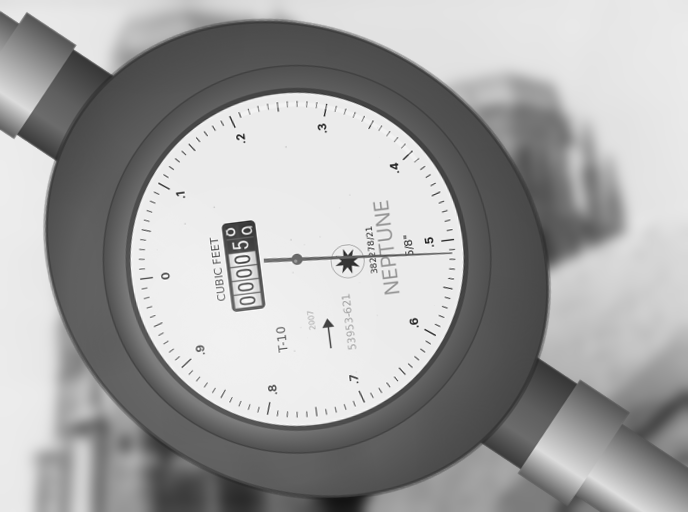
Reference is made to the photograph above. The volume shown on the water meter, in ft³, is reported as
58.51 ft³
